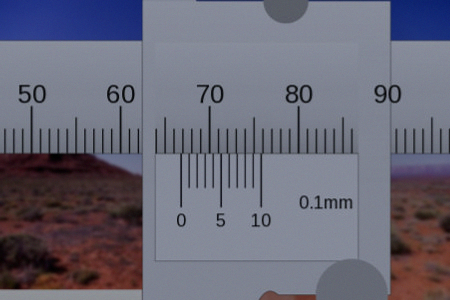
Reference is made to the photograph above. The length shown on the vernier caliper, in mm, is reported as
66.8 mm
